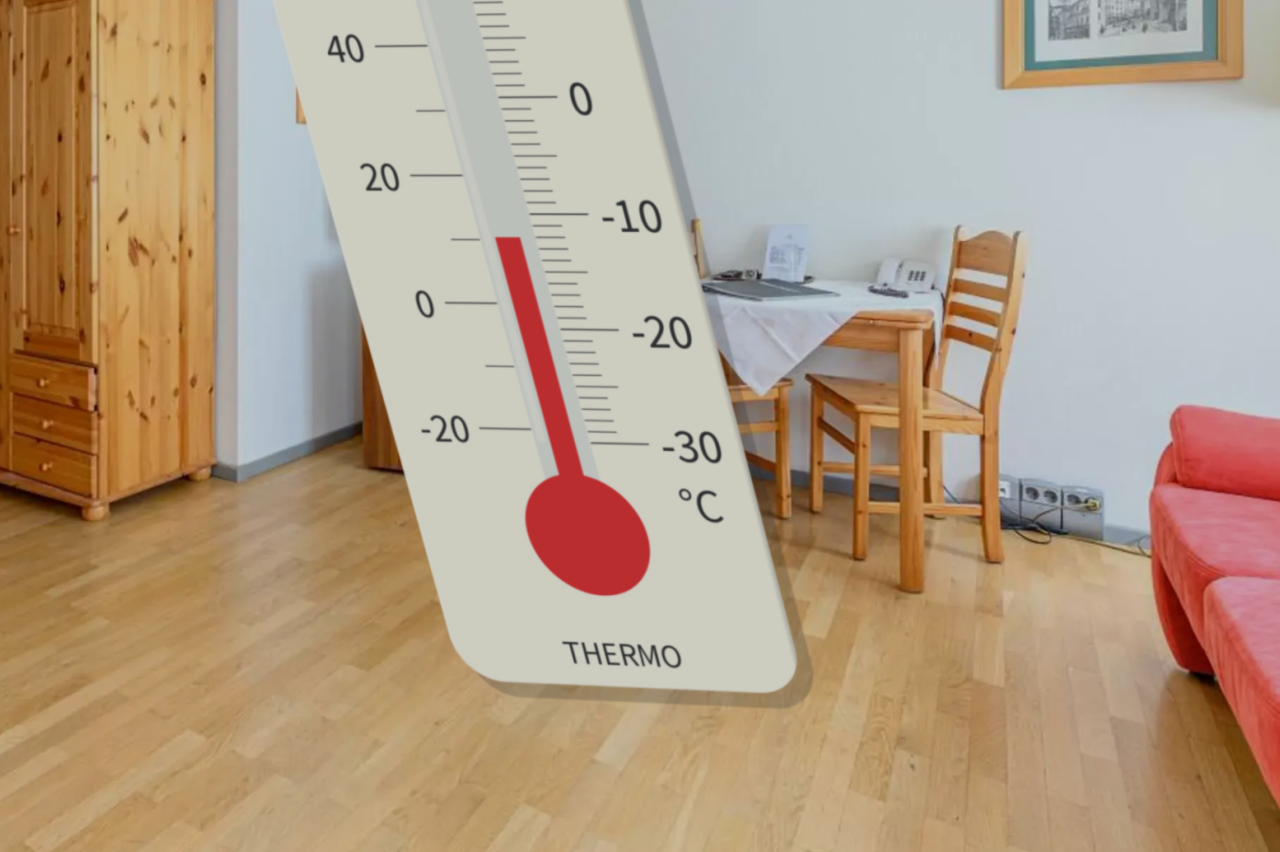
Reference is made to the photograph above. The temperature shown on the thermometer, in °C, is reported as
-12 °C
